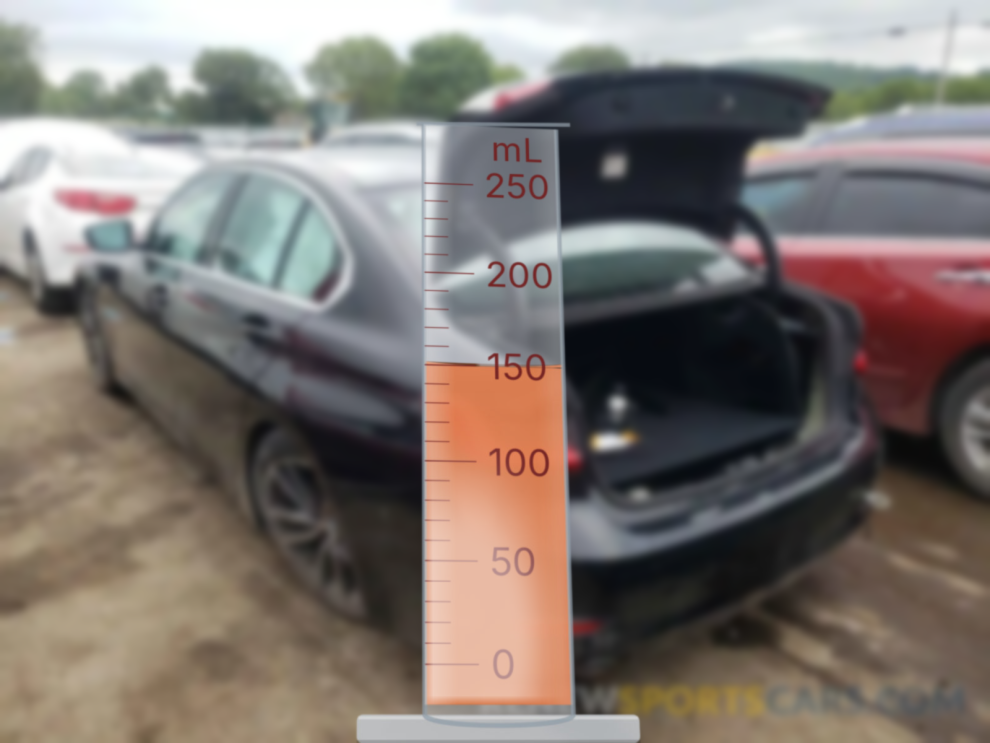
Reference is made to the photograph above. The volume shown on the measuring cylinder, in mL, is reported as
150 mL
